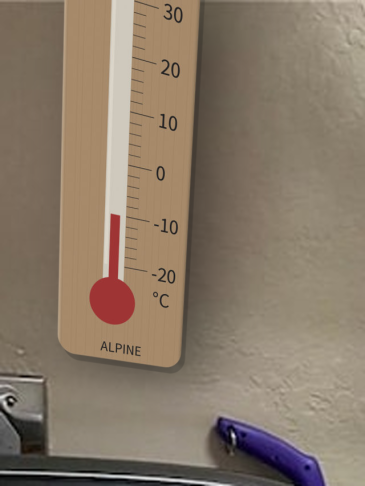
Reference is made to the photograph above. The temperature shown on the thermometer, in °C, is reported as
-10 °C
